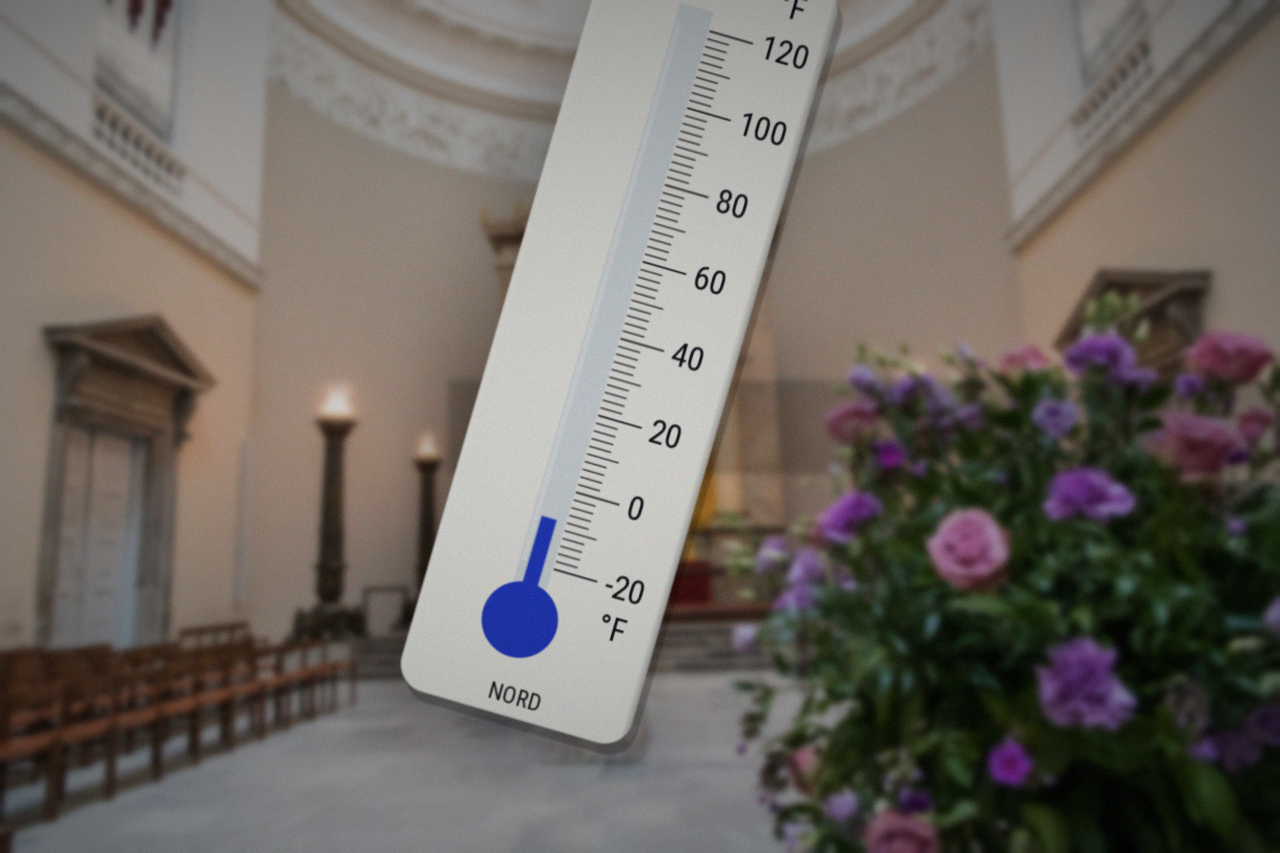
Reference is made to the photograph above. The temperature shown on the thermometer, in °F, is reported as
-8 °F
